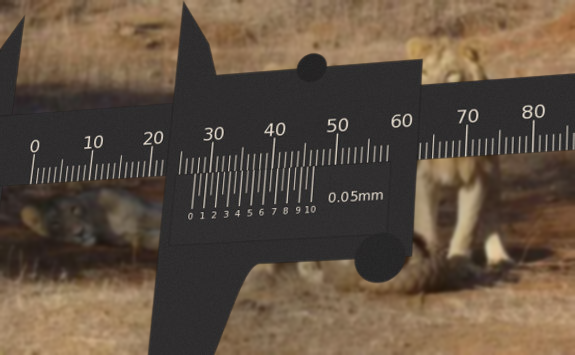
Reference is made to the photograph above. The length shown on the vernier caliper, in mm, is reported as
27.6 mm
